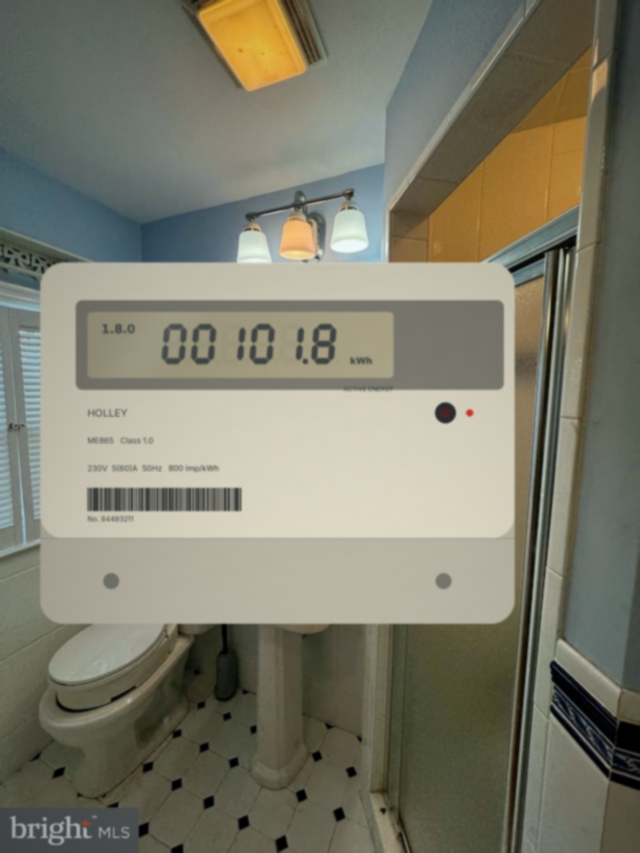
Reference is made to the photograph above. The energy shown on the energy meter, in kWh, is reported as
101.8 kWh
